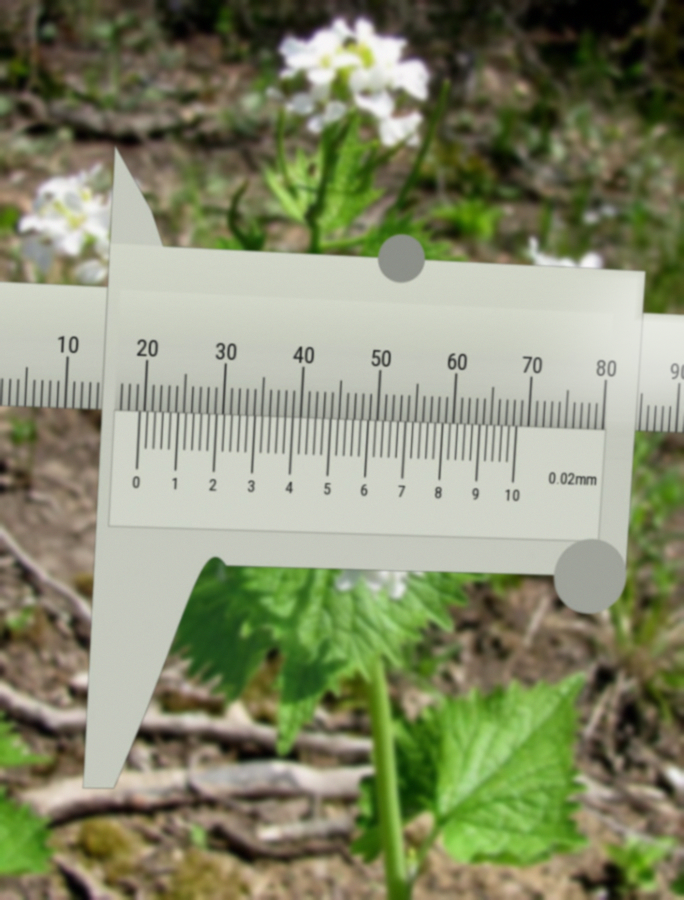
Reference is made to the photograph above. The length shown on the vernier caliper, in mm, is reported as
19.4 mm
